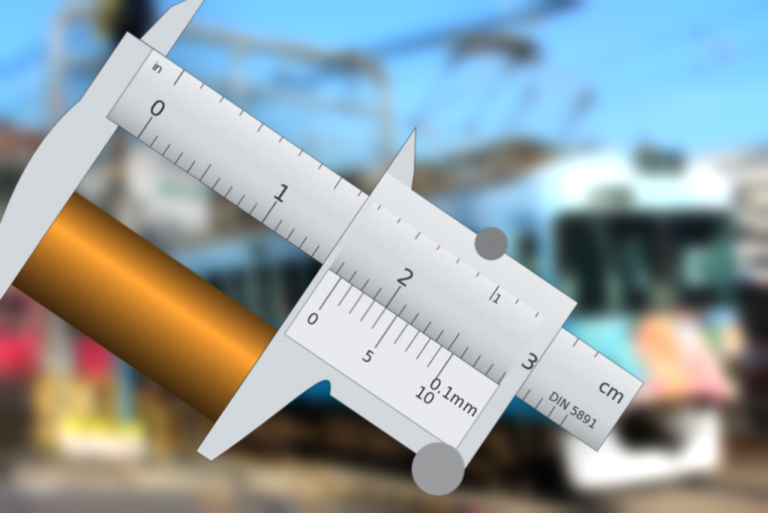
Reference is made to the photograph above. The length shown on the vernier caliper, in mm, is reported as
16.4 mm
